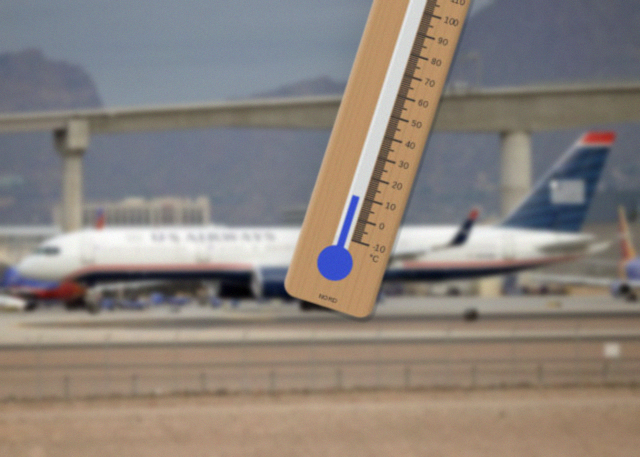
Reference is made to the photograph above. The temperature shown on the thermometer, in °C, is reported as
10 °C
